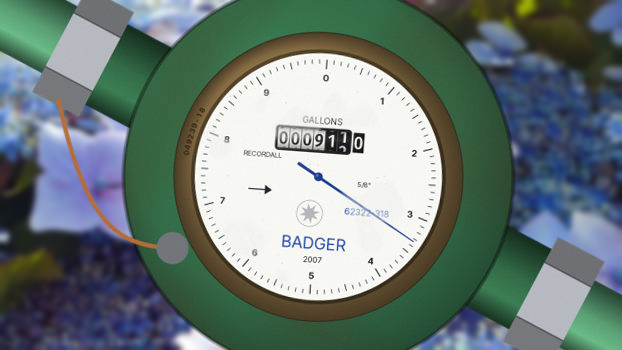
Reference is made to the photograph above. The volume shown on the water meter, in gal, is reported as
9113.3 gal
